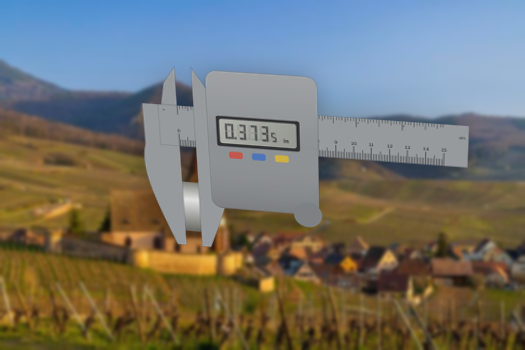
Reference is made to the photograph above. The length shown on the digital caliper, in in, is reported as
0.3735 in
